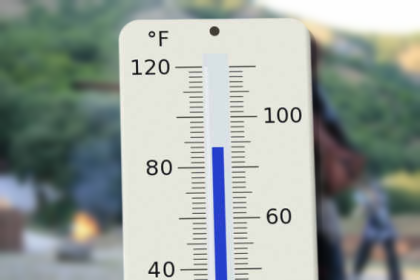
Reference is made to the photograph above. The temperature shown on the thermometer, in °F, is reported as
88 °F
